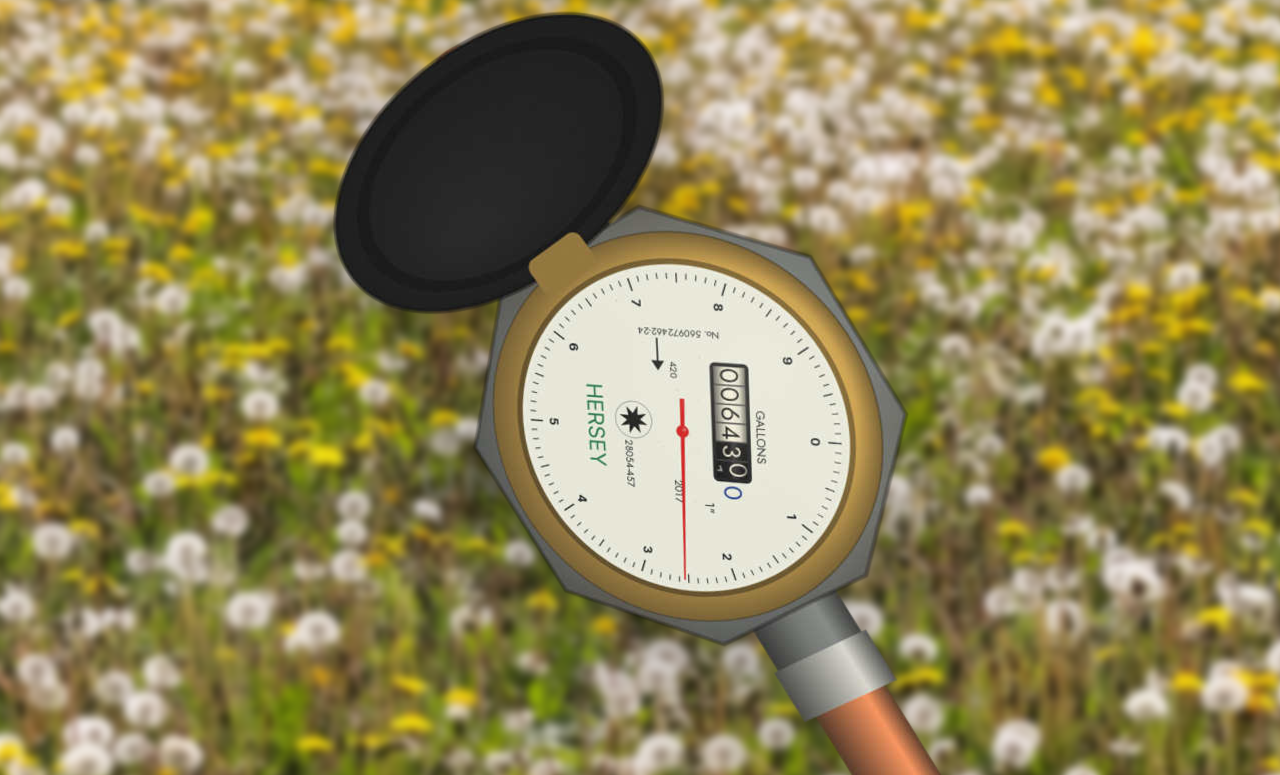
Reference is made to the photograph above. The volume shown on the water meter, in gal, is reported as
64302.5 gal
